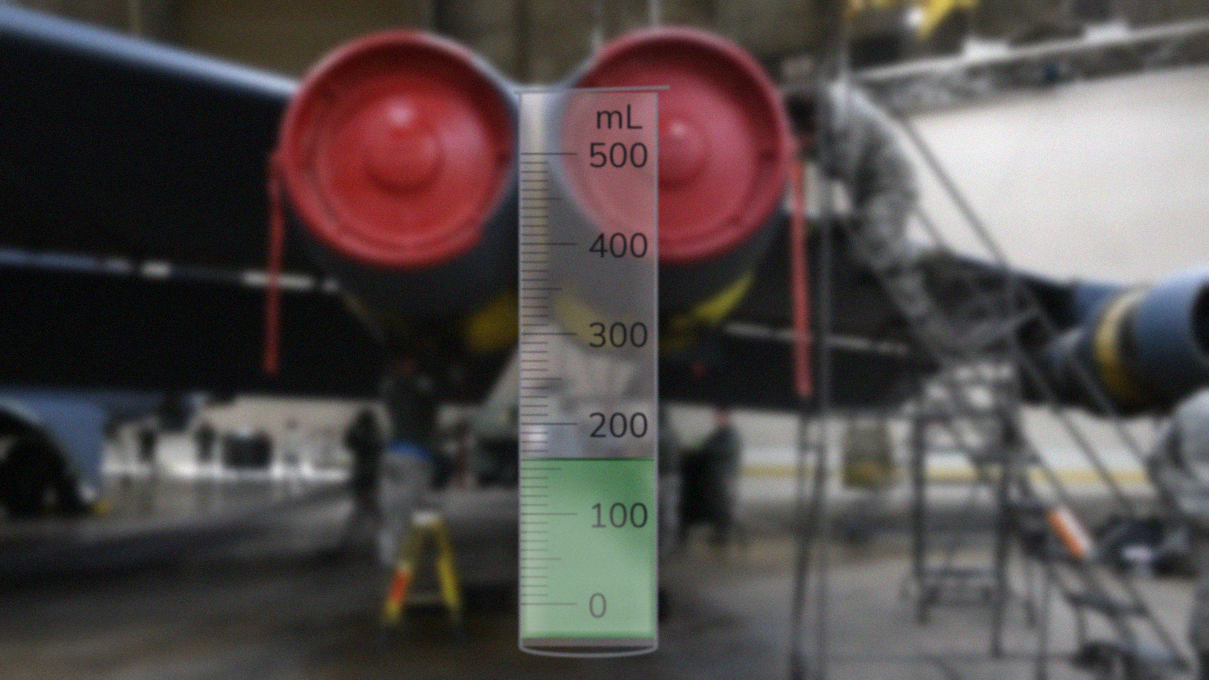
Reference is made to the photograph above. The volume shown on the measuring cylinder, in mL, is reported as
160 mL
